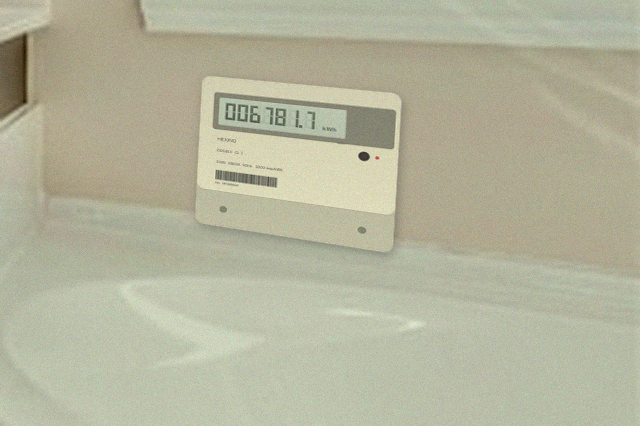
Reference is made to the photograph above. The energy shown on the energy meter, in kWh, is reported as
6781.7 kWh
